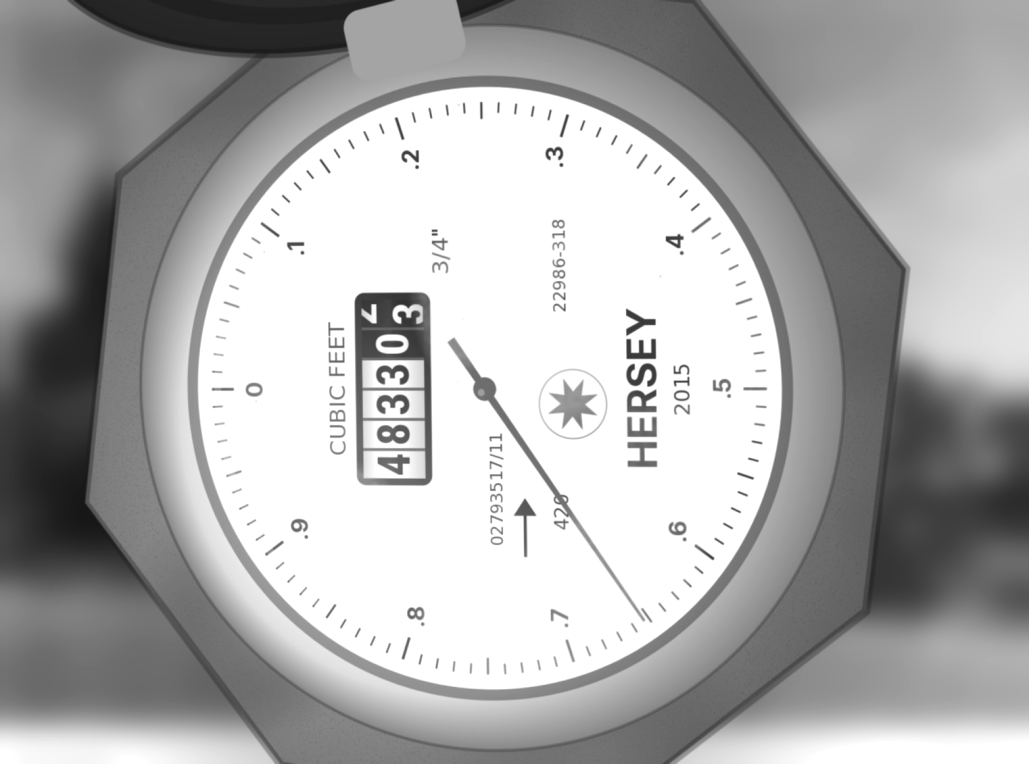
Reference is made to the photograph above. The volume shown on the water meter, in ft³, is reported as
483302.65 ft³
